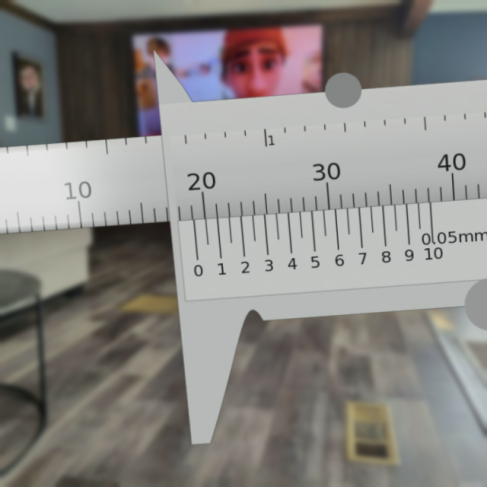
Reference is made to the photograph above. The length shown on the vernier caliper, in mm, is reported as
19.1 mm
